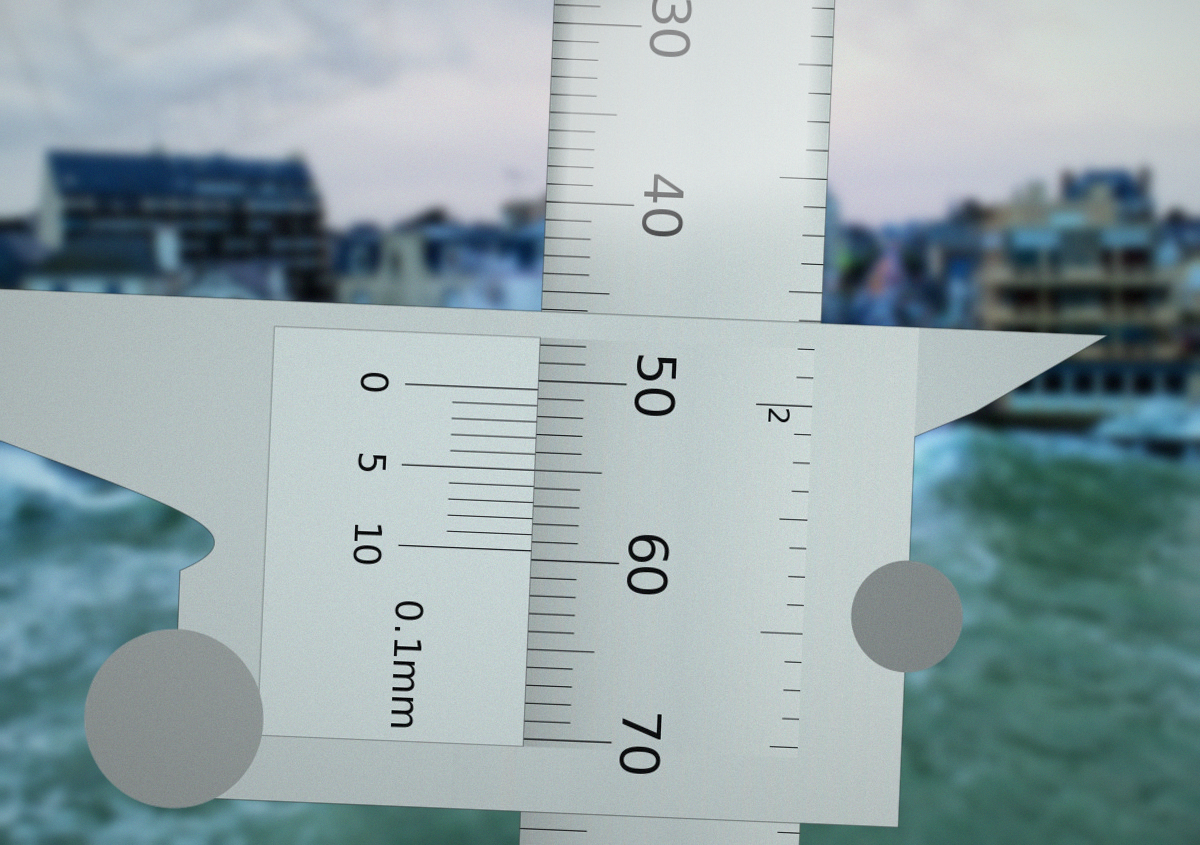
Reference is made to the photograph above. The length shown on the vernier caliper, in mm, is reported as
50.5 mm
